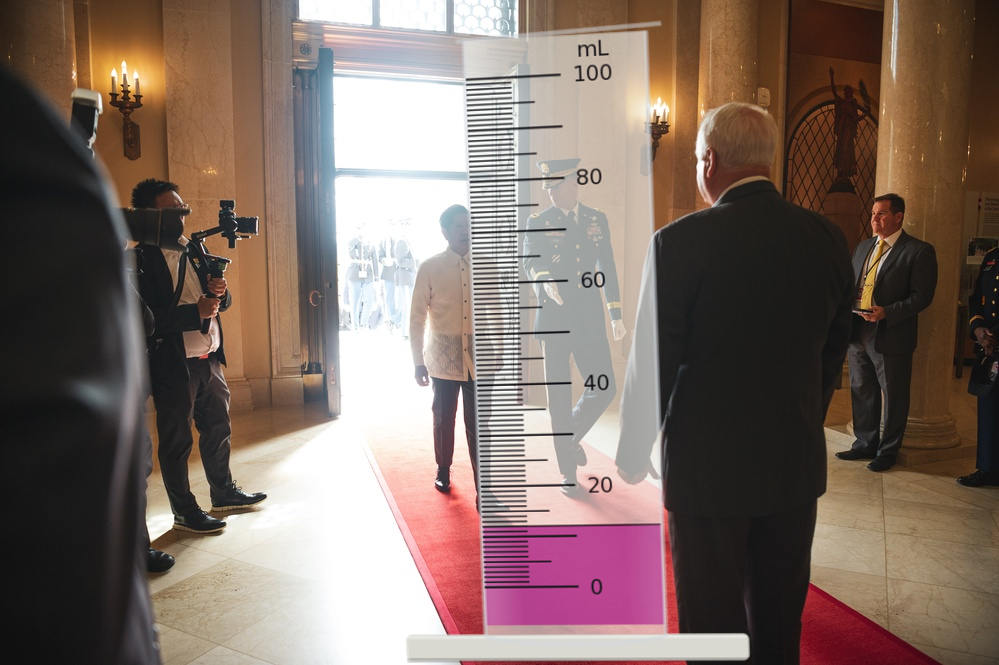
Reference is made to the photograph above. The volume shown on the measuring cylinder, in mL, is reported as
12 mL
